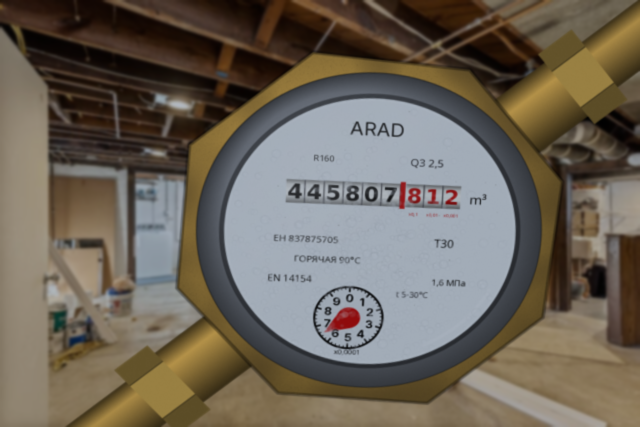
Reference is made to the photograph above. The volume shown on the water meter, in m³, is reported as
445807.8126 m³
